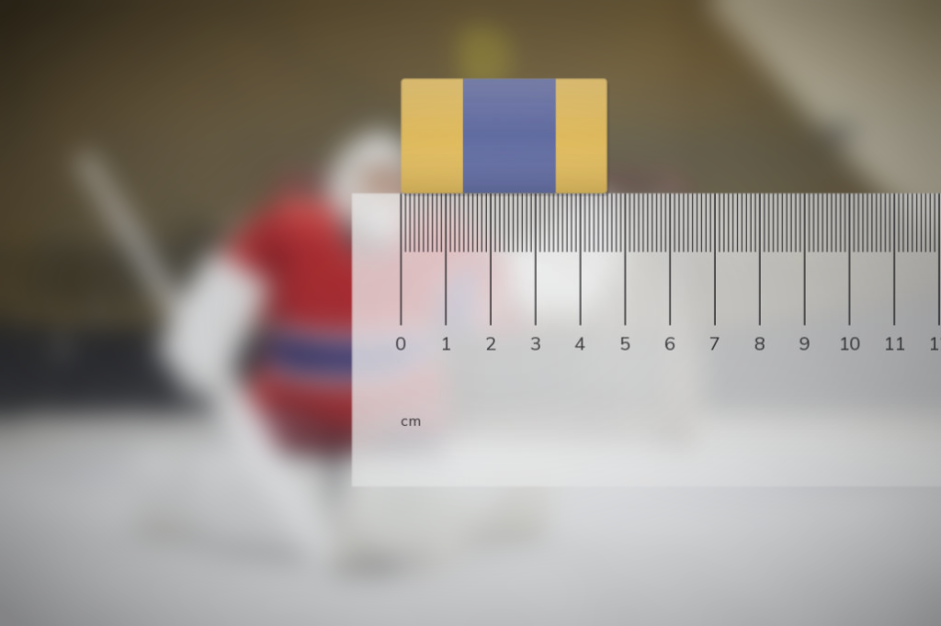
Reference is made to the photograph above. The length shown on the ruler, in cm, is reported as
4.6 cm
